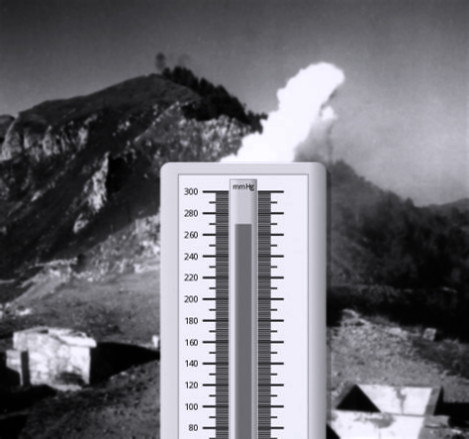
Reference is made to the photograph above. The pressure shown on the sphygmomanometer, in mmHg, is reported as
270 mmHg
